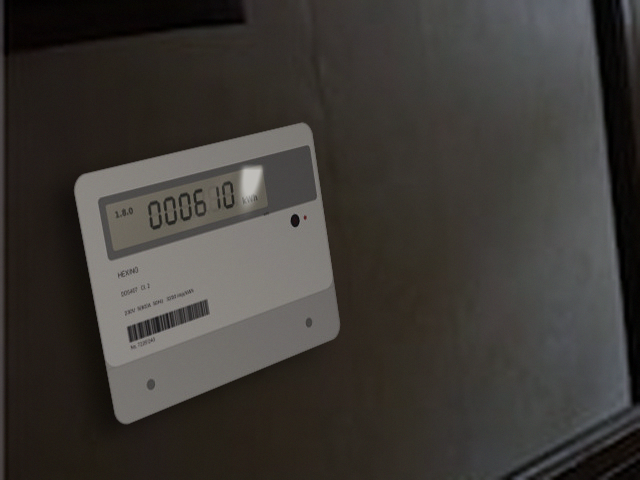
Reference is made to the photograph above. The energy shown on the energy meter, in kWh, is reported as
610 kWh
